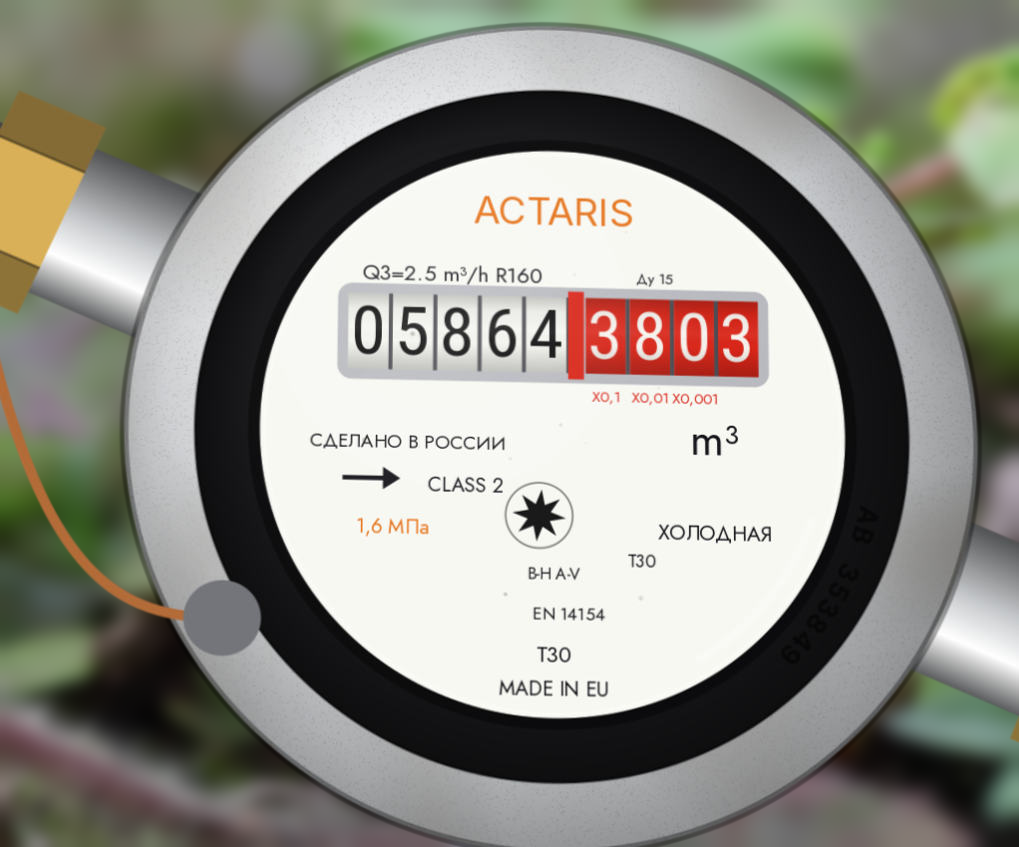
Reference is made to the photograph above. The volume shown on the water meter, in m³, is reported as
5864.3803 m³
